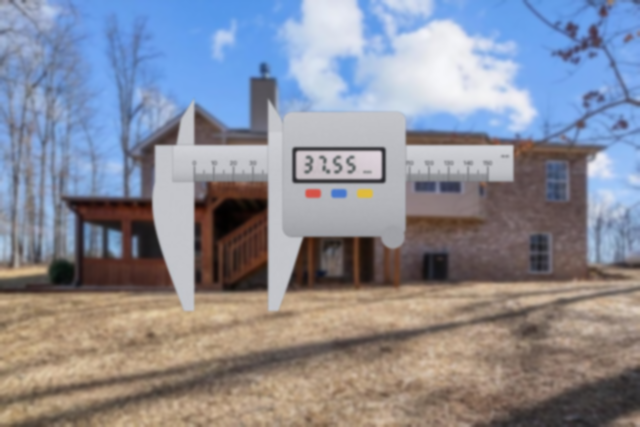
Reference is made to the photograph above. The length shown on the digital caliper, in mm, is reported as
37.55 mm
